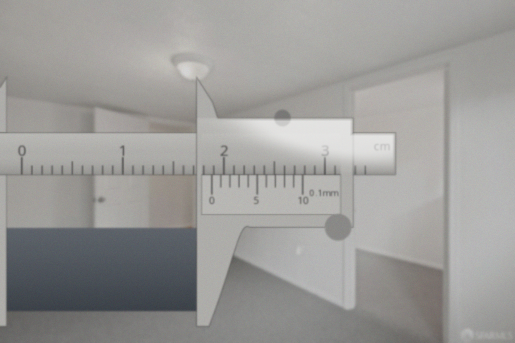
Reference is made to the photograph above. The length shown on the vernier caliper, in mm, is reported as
18.8 mm
